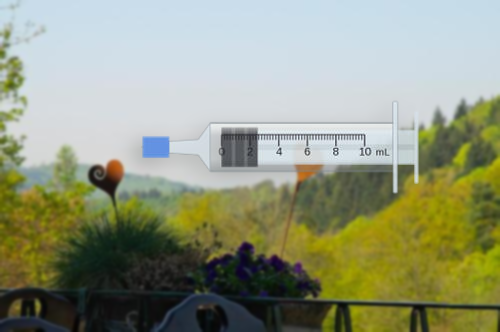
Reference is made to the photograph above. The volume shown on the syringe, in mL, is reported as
0 mL
